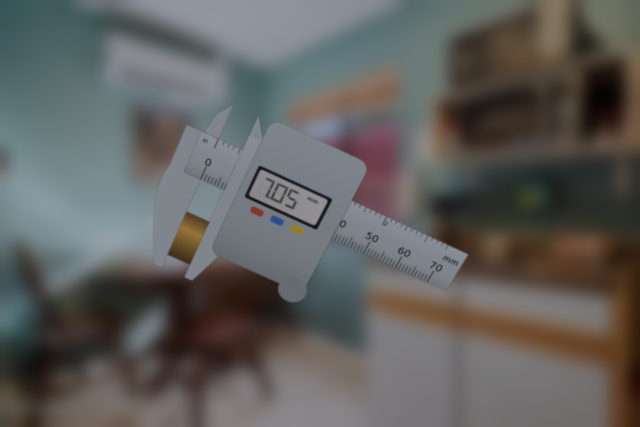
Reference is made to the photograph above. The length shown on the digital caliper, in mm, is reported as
7.05 mm
